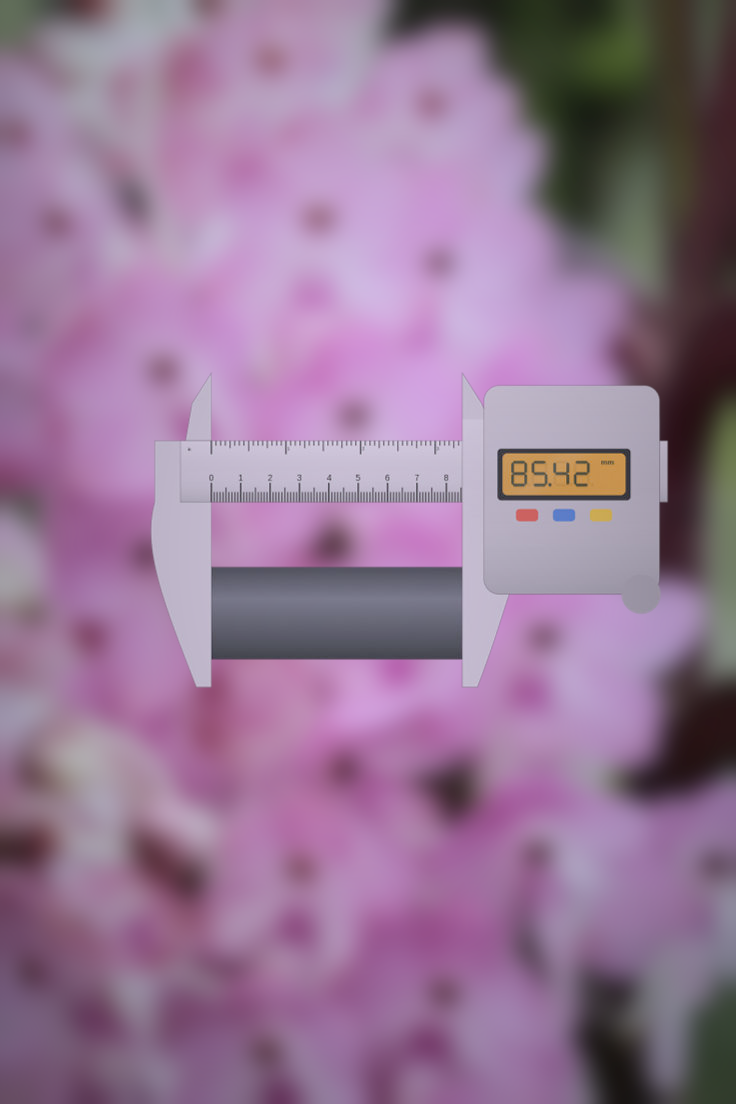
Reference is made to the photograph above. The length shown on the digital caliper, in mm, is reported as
85.42 mm
